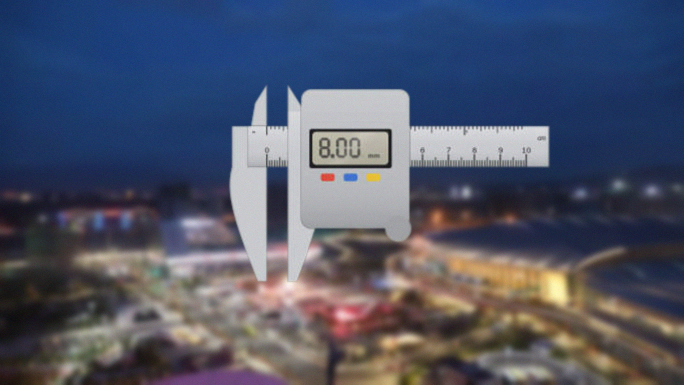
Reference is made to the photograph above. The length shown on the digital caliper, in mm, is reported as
8.00 mm
